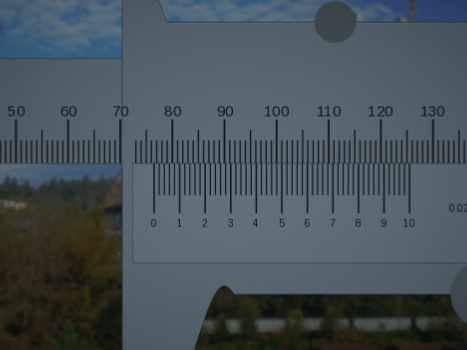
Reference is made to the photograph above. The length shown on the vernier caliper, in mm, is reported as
76.5 mm
